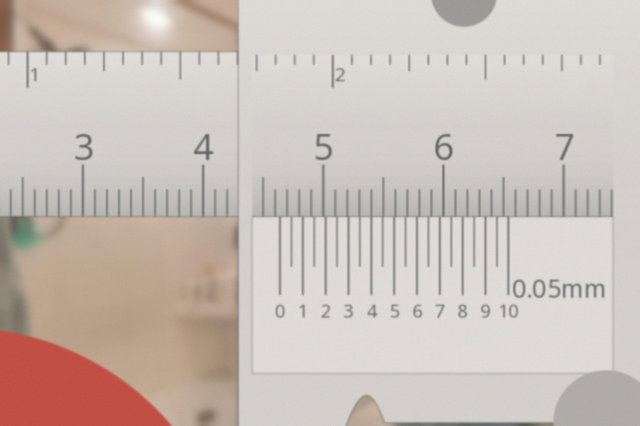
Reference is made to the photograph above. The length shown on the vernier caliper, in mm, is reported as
46.4 mm
